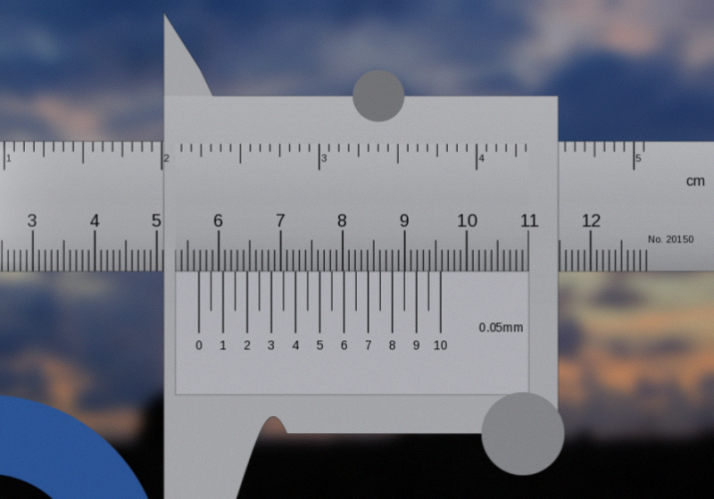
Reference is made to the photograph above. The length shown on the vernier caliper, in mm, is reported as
56.8 mm
